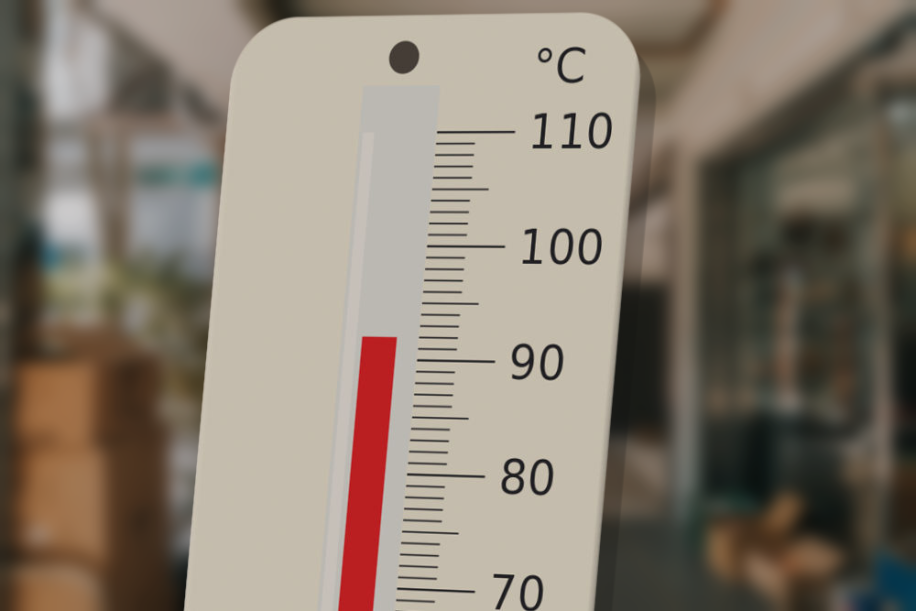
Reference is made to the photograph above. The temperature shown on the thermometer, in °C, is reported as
92 °C
